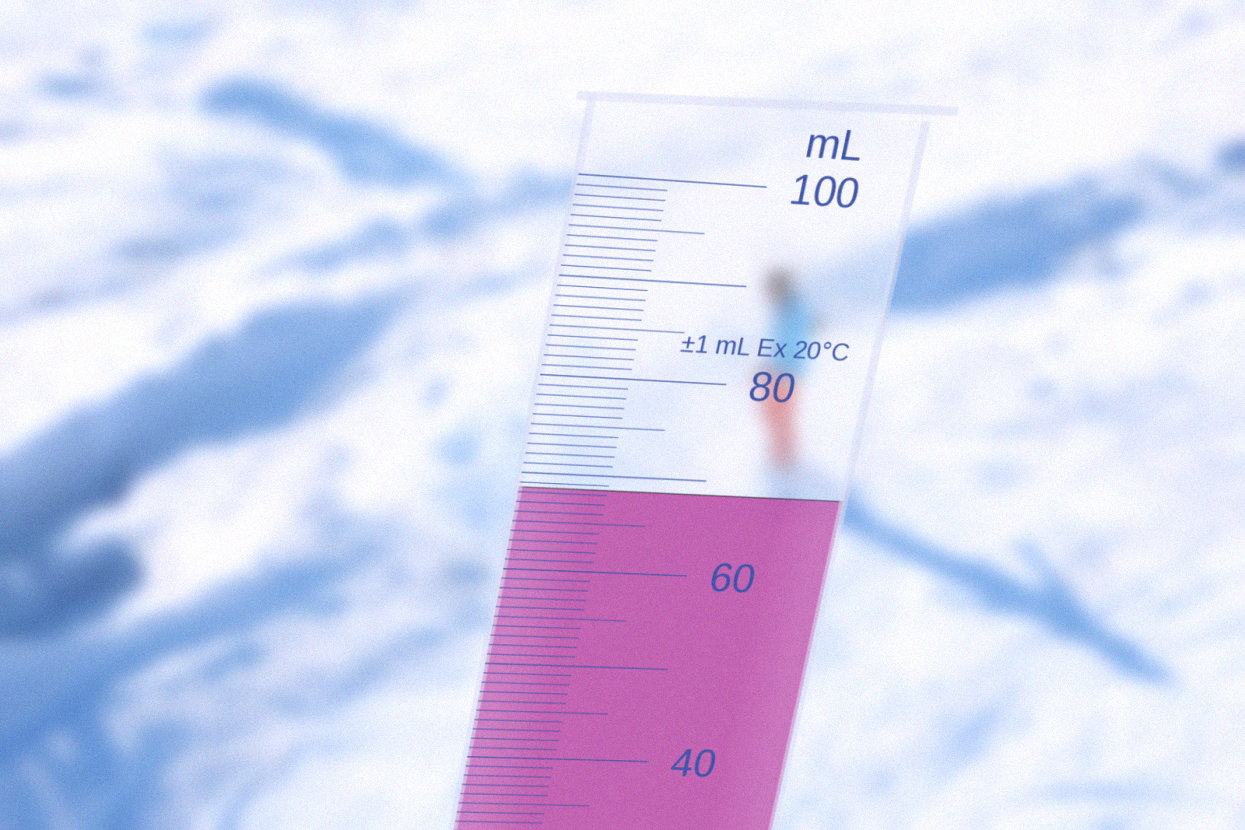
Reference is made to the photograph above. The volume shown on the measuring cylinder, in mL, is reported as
68.5 mL
